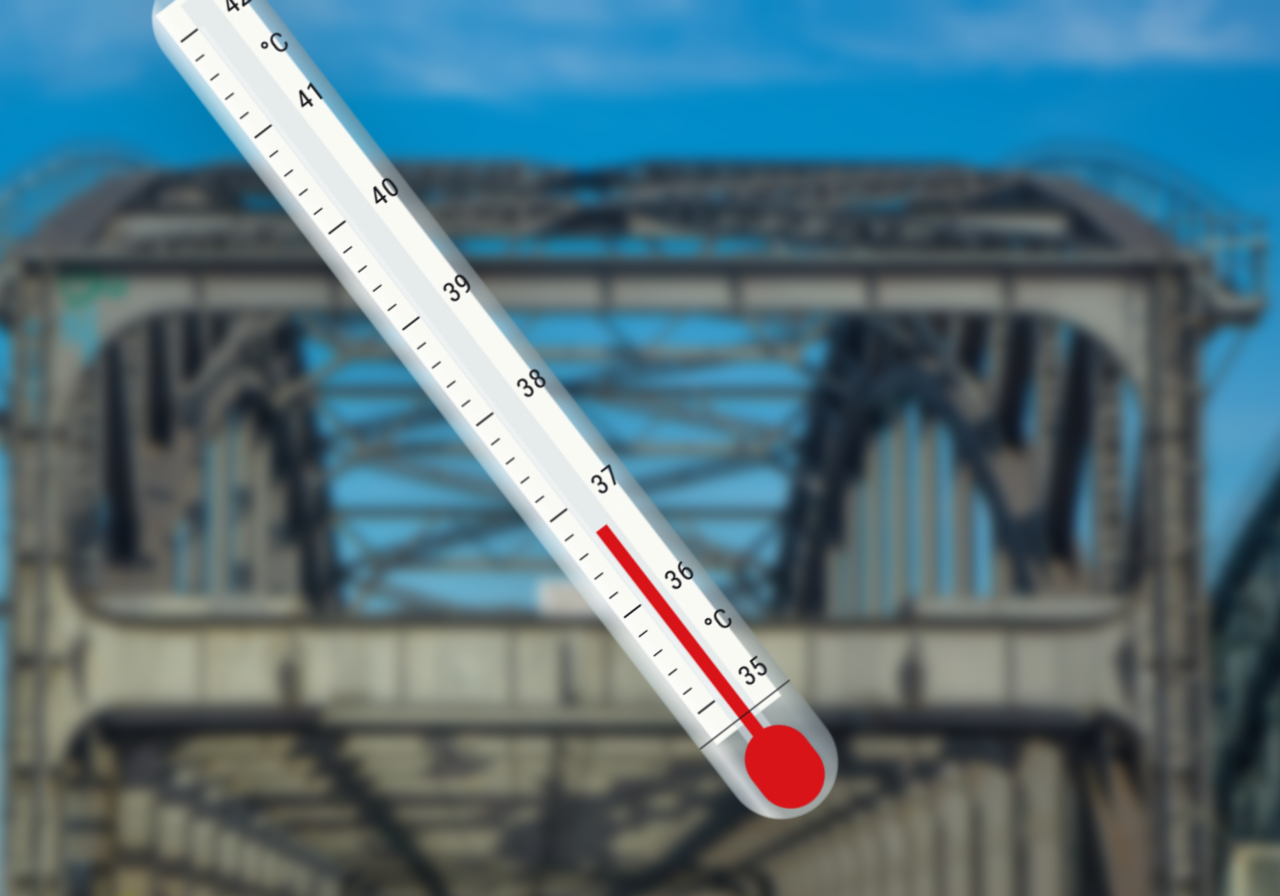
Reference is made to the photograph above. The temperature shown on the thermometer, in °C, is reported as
36.7 °C
